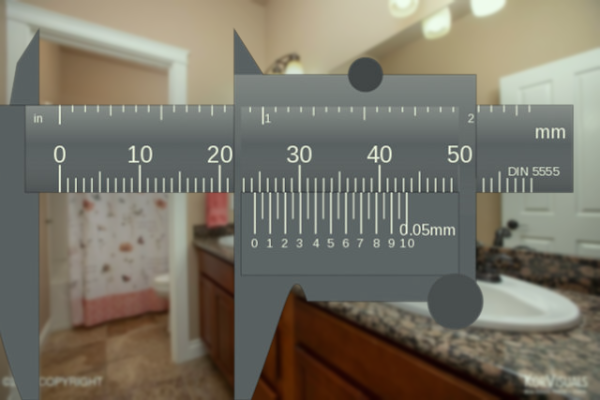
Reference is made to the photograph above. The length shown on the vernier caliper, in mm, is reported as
24.4 mm
